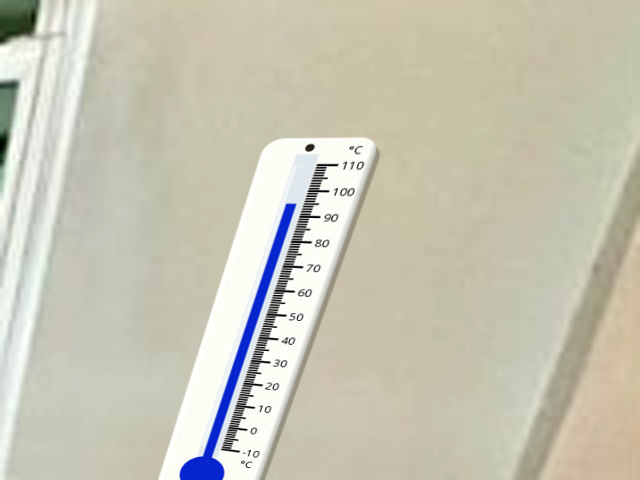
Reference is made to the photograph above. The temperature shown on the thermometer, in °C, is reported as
95 °C
